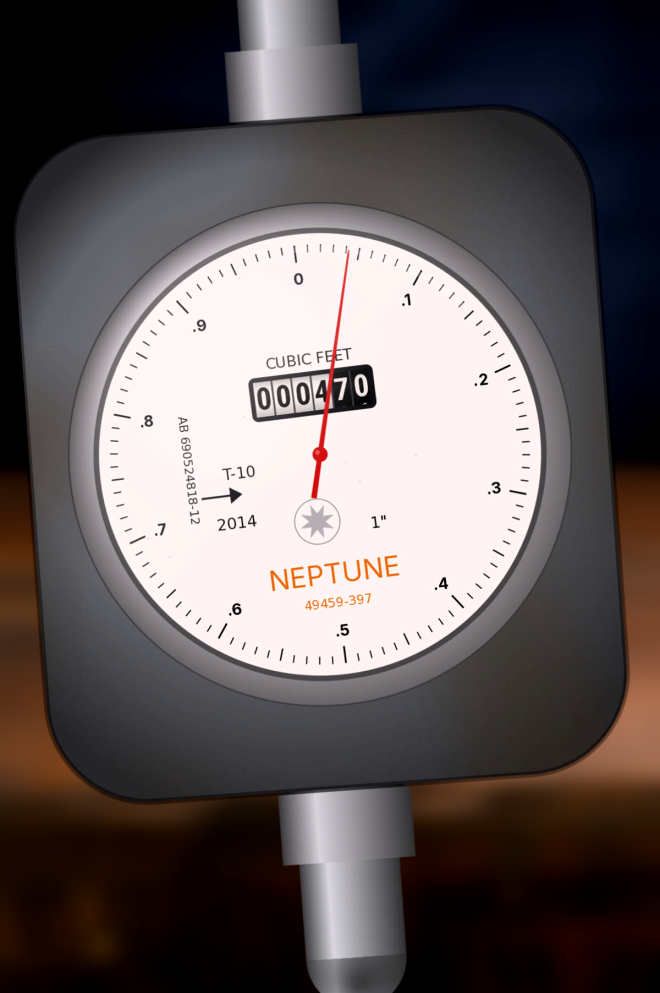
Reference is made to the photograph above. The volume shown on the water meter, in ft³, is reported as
470.04 ft³
